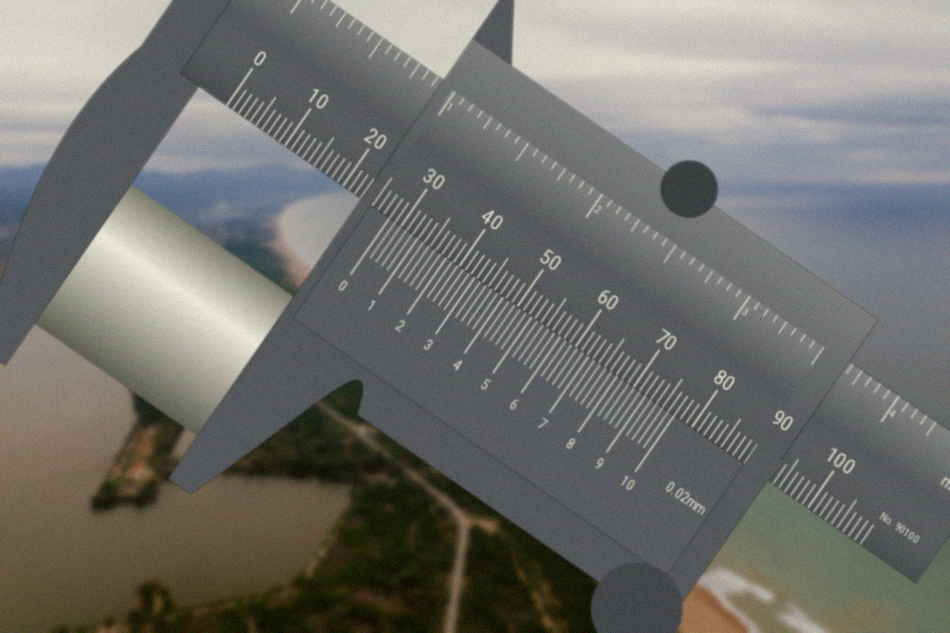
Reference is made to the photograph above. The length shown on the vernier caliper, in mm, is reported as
28.0 mm
